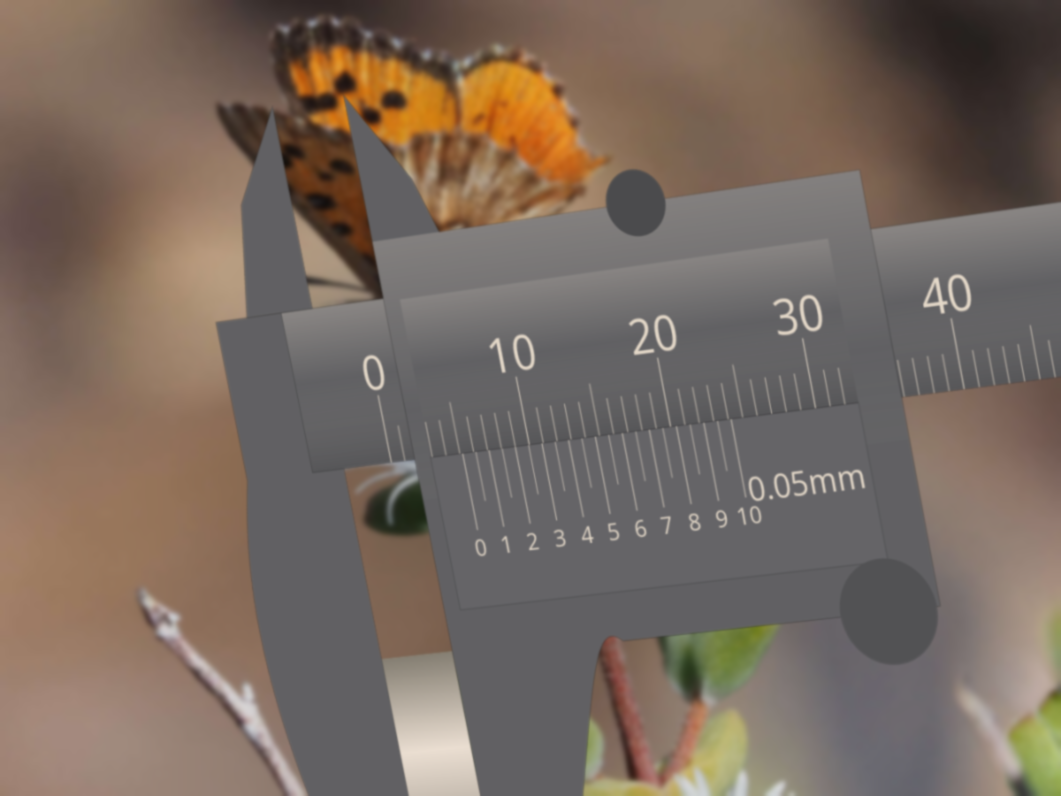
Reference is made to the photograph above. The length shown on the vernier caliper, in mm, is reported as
5.2 mm
